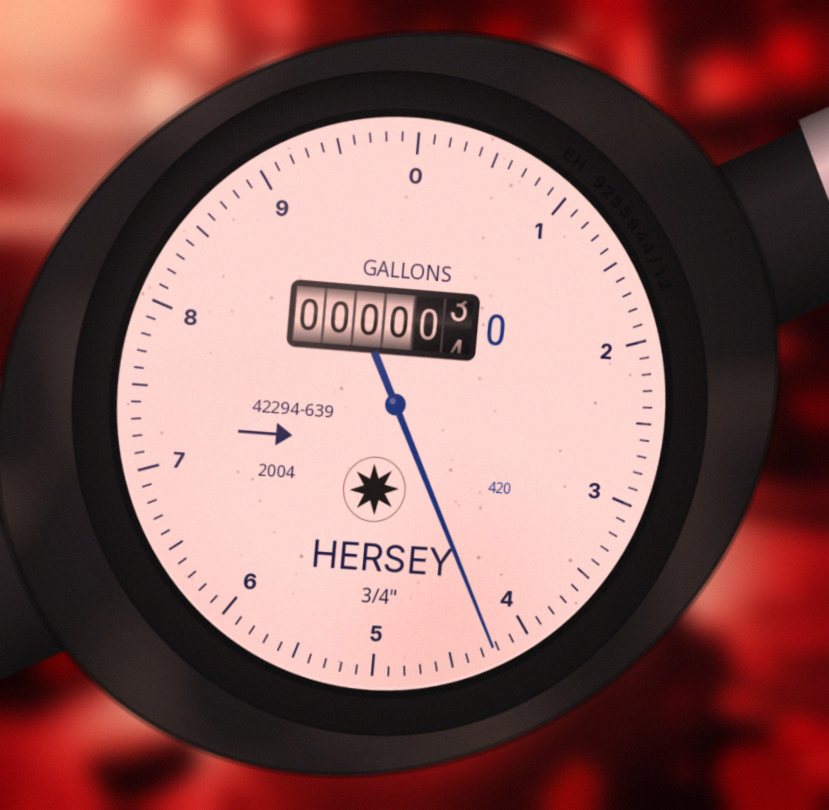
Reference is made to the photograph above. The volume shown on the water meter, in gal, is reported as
34.2 gal
